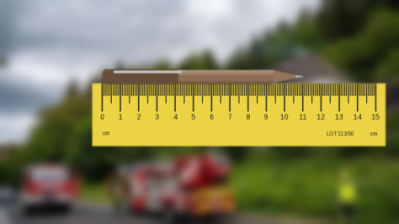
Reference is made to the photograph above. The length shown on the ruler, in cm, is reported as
11 cm
